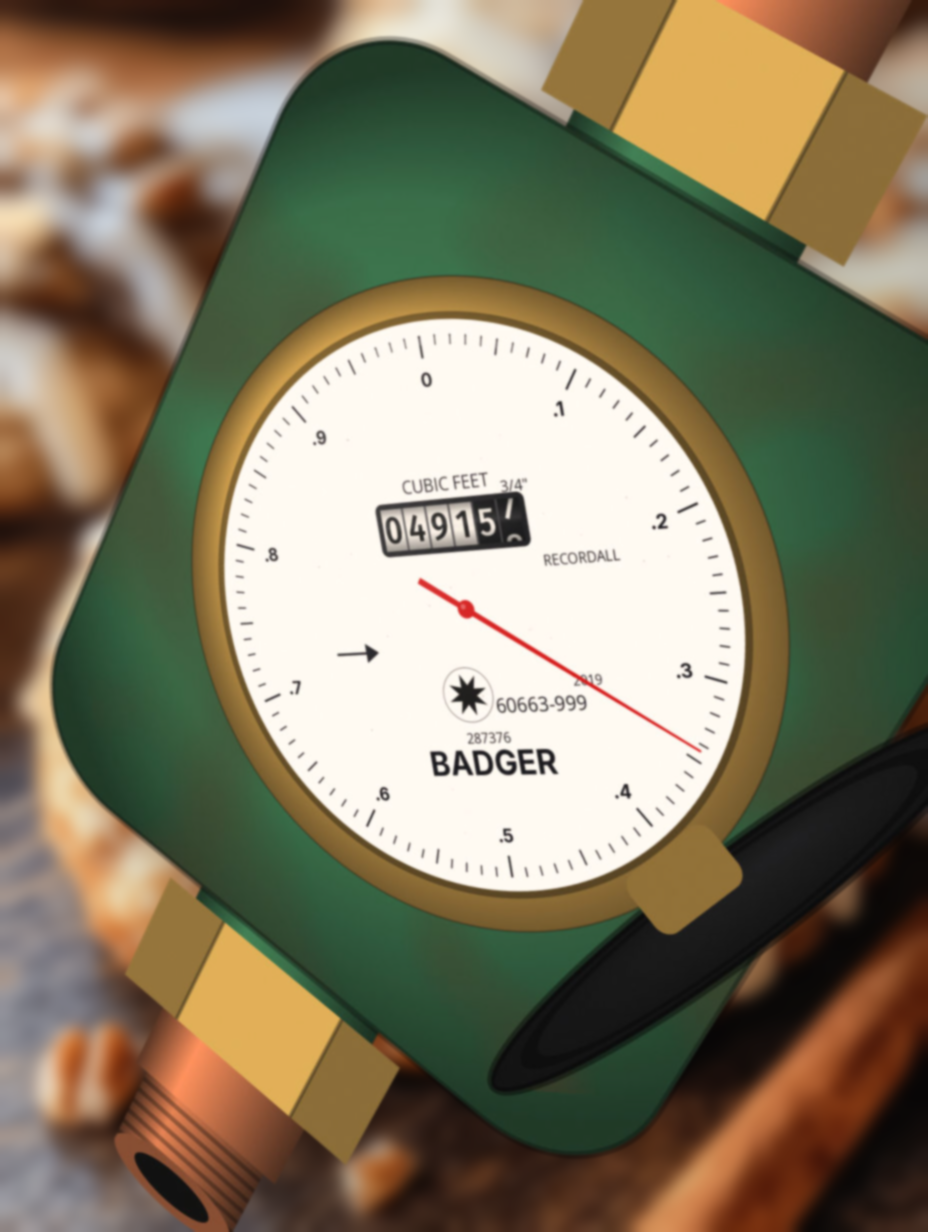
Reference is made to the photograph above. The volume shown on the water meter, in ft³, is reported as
49157.34 ft³
